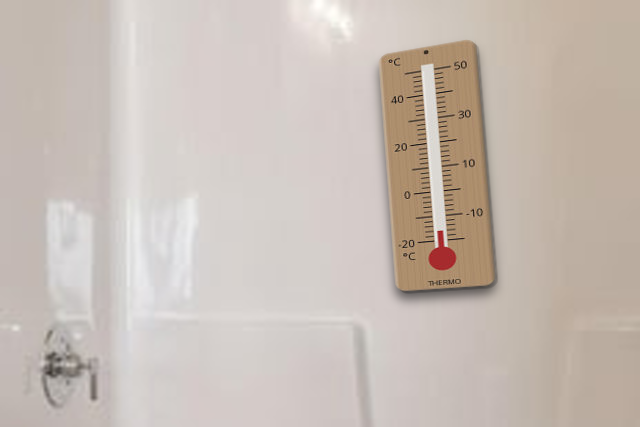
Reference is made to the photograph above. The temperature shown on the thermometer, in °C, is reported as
-16 °C
